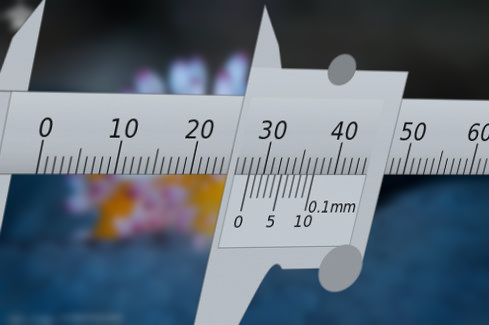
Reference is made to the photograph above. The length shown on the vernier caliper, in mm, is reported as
28.0 mm
